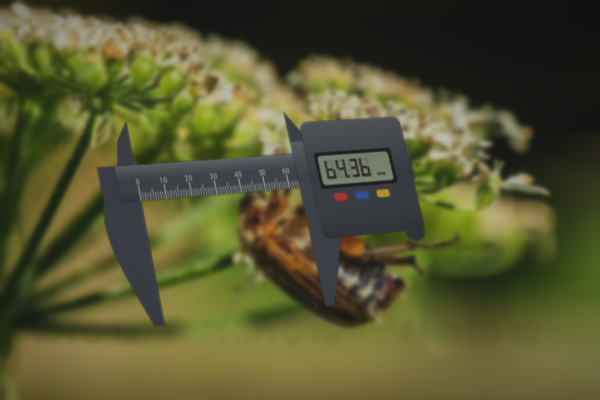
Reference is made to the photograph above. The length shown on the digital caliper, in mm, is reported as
64.36 mm
